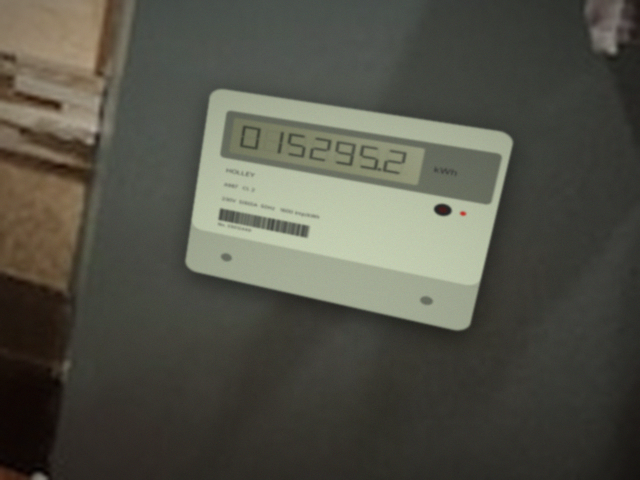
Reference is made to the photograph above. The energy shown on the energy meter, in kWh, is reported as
15295.2 kWh
